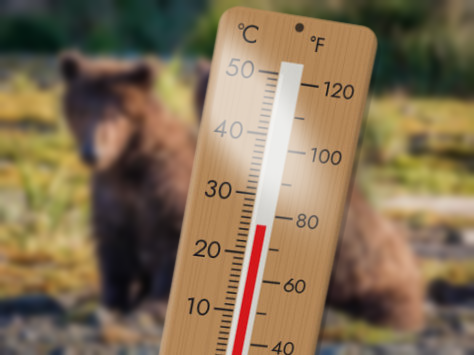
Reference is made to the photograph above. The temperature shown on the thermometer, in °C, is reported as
25 °C
